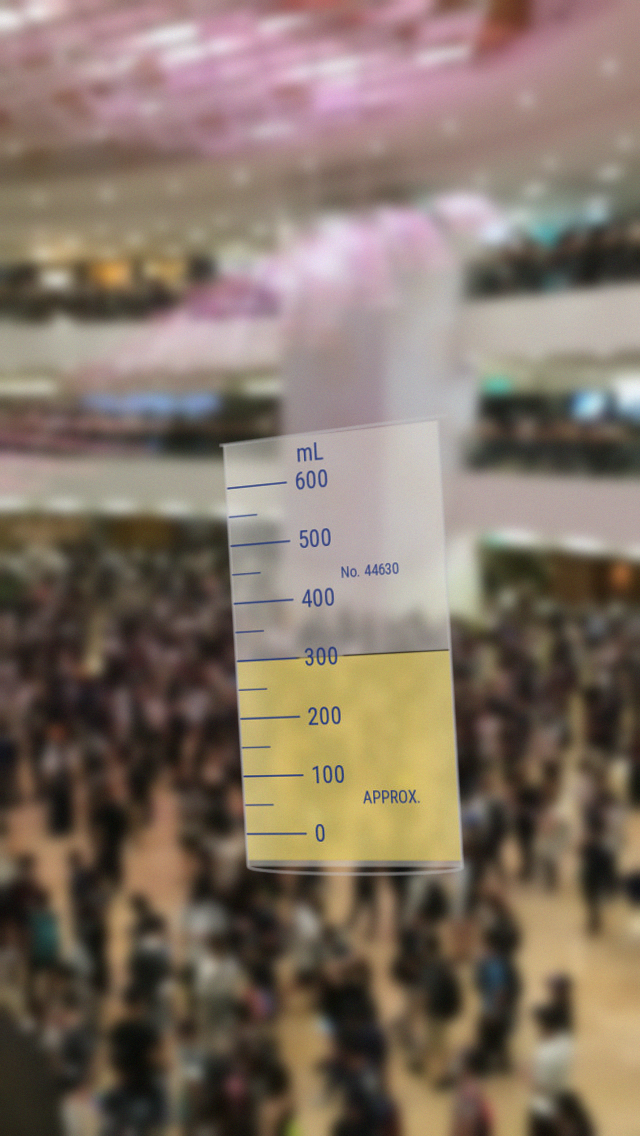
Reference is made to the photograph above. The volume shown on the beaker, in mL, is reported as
300 mL
